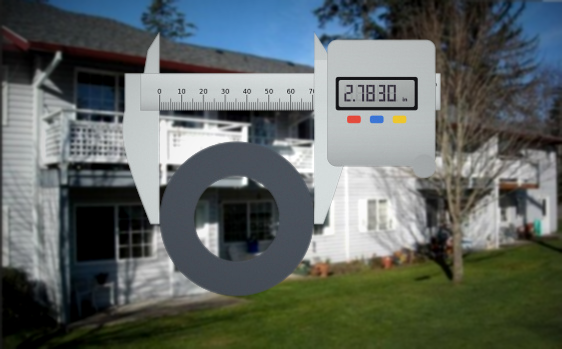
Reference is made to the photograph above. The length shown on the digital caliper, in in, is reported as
2.7830 in
